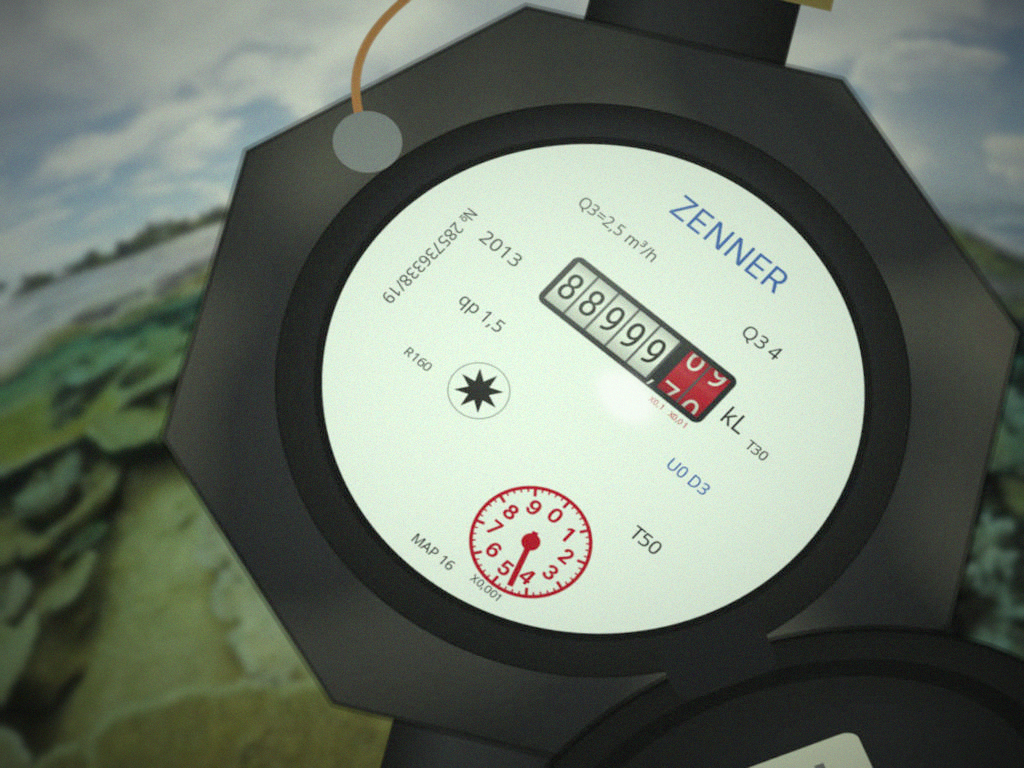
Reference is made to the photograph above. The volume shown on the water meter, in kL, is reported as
88999.694 kL
